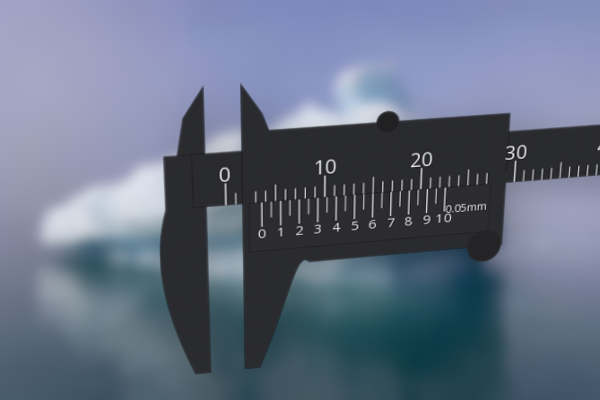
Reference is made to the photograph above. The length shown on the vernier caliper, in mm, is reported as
3.6 mm
